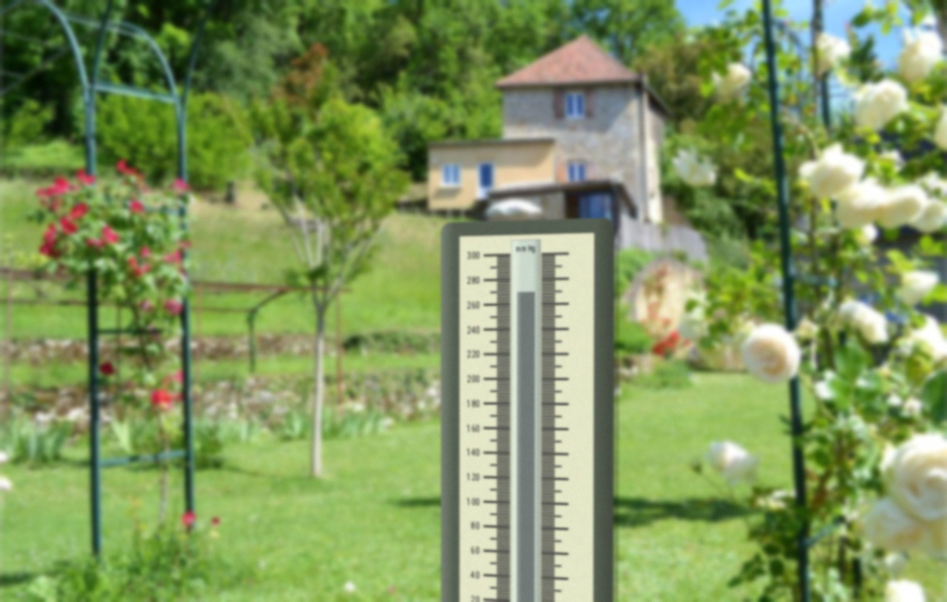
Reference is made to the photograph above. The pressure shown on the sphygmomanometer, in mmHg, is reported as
270 mmHg
